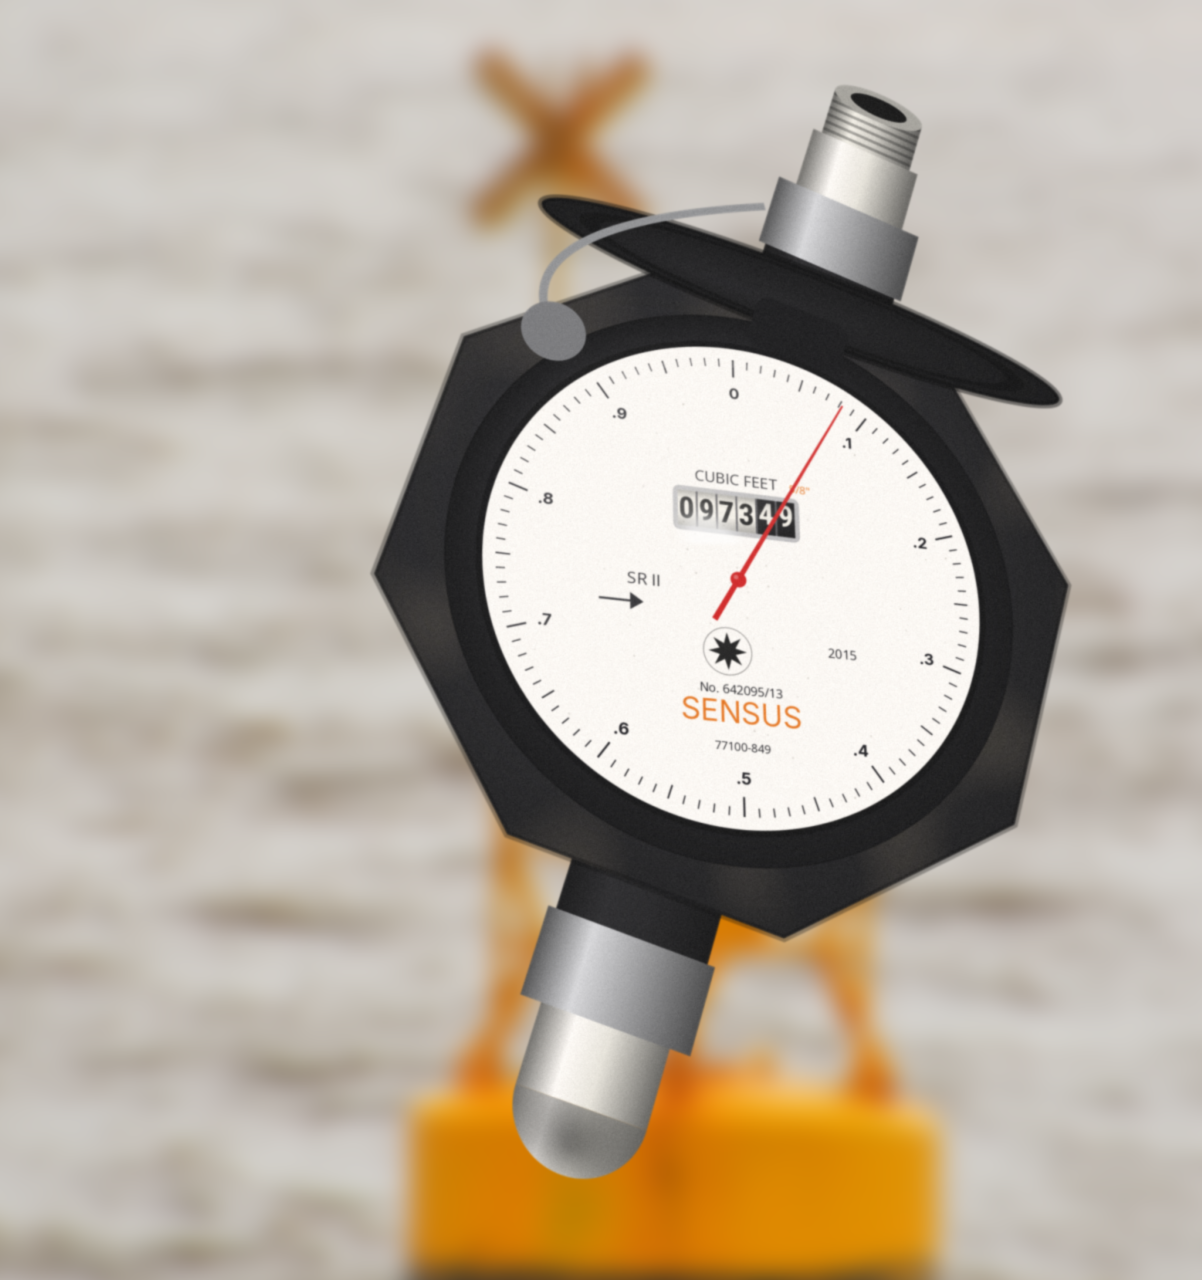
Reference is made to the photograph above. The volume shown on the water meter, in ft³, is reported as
97349.08 ft³
